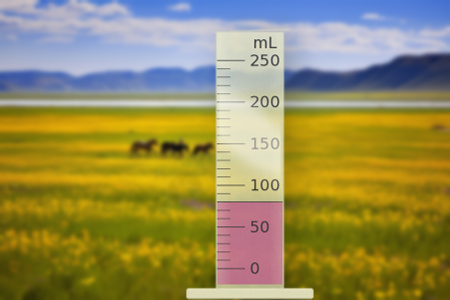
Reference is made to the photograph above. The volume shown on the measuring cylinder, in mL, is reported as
80 mL
